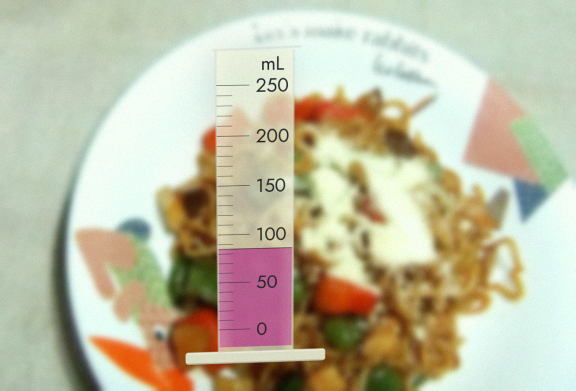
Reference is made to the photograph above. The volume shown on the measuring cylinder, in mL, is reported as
85 mL
